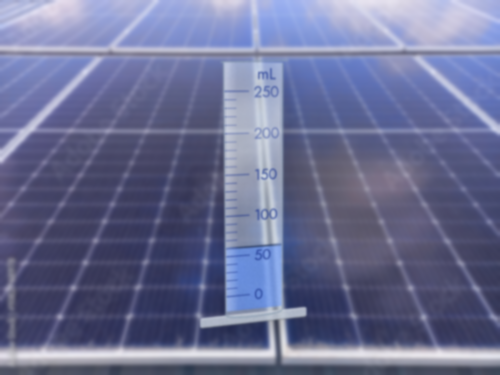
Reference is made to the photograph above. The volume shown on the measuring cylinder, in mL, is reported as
60 mL
